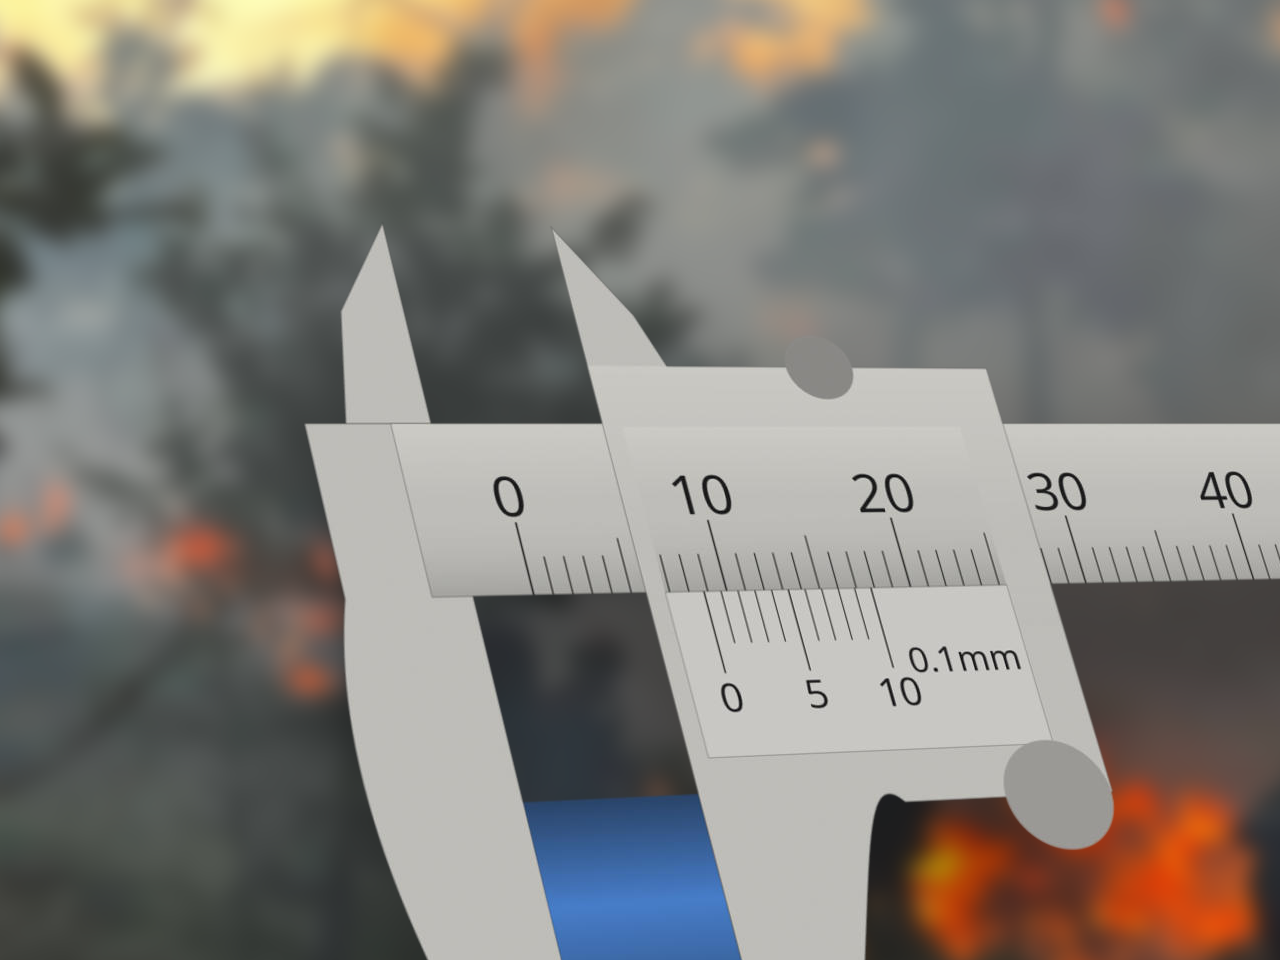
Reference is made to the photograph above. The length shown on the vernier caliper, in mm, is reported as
8.8 mm
